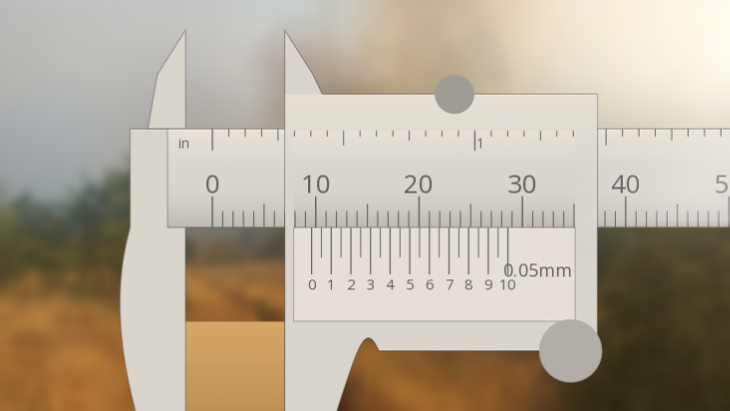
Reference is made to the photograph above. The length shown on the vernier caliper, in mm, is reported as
9.6 mm
